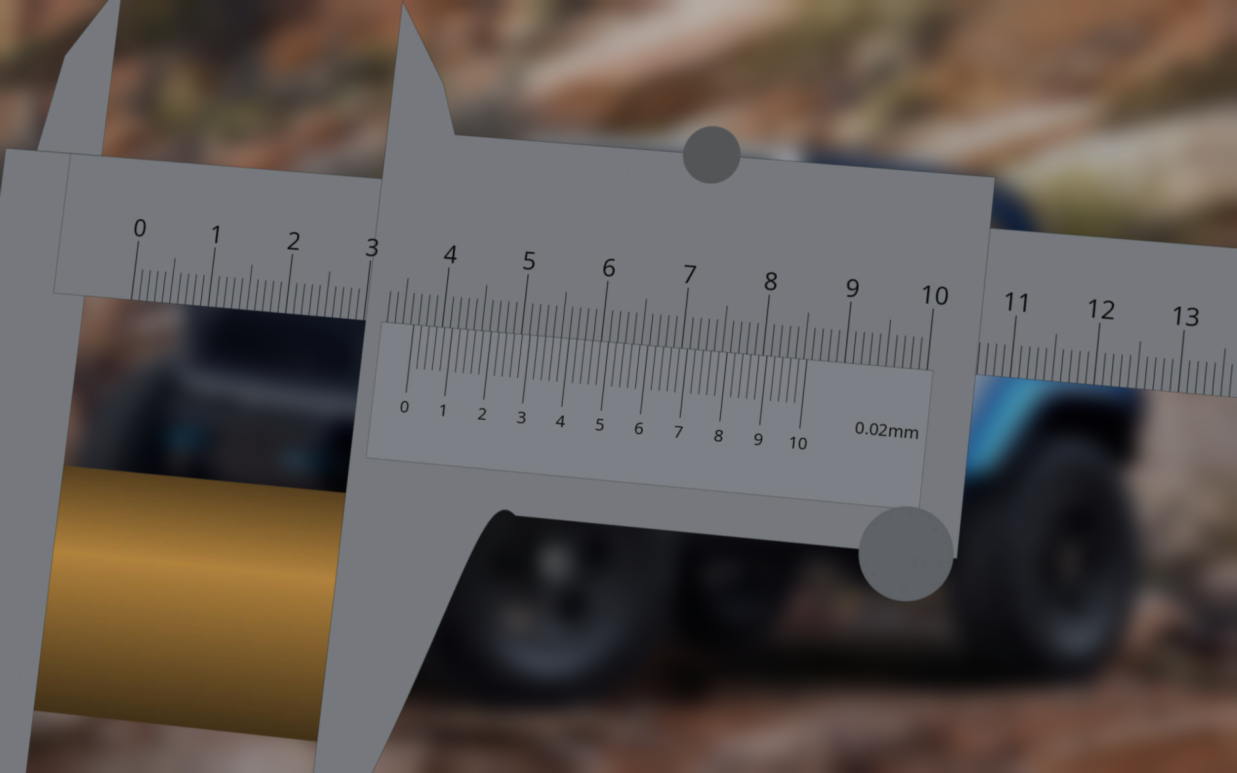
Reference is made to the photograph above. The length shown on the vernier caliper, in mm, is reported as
36.4 mm
